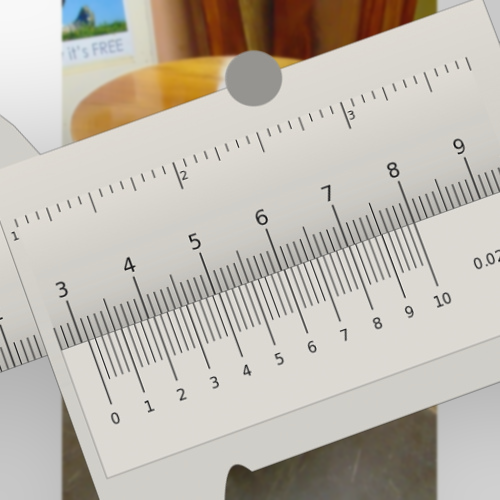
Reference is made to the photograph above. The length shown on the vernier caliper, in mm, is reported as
31.0 mm
